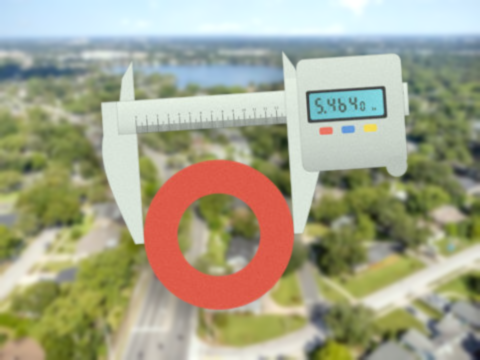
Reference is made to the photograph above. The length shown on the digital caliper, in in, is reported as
5.4640 in
